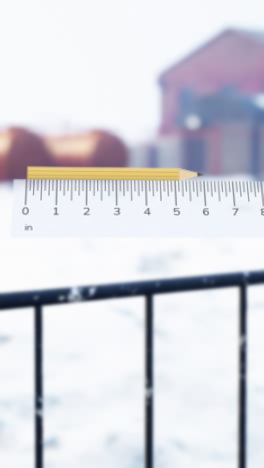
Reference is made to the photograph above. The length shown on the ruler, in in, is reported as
6 in
